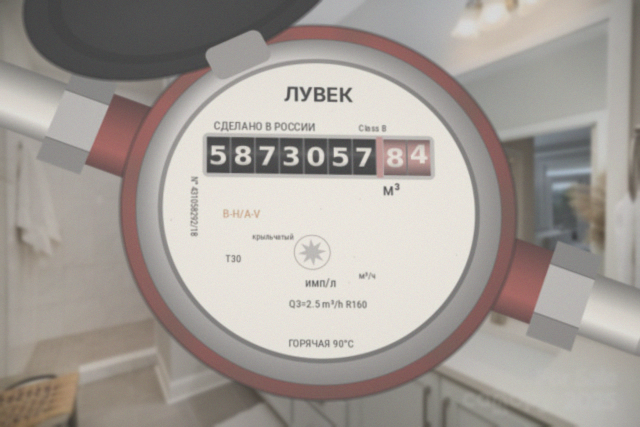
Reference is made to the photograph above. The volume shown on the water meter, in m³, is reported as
5873057.84 m³
